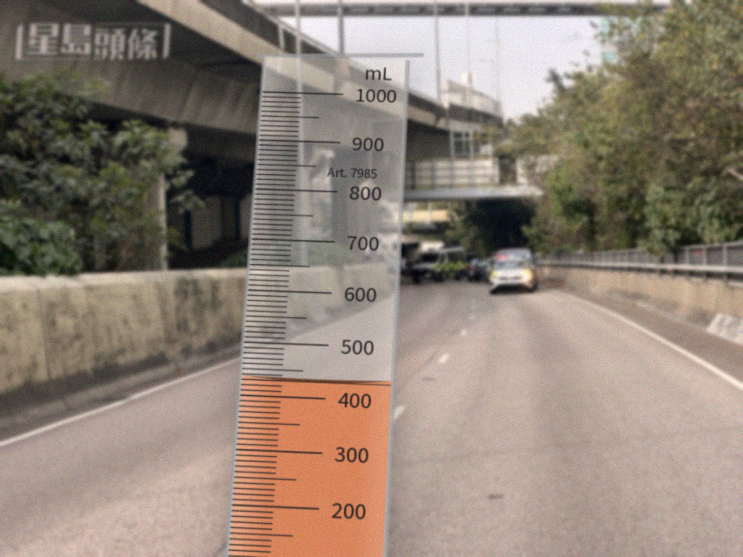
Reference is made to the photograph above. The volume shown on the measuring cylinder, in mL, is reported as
430 mL
